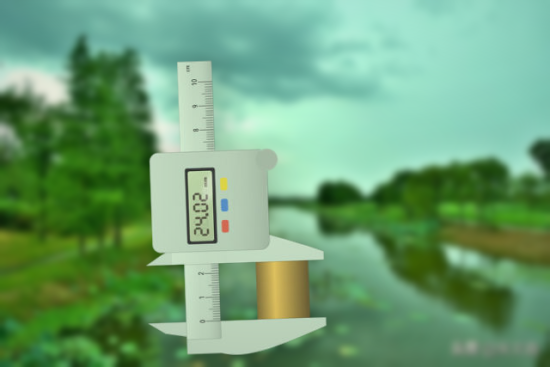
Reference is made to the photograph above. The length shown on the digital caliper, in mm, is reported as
24.02 mm
